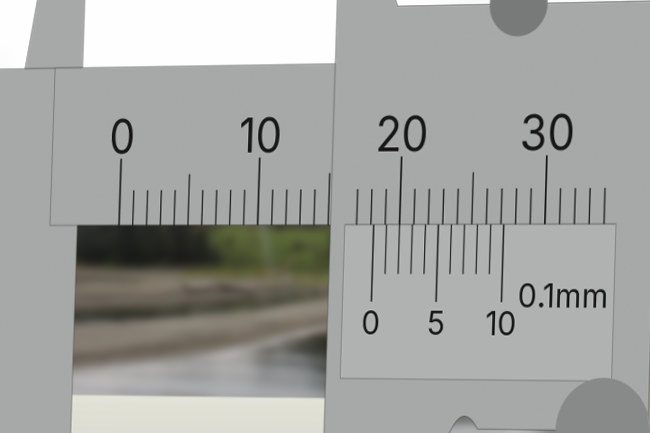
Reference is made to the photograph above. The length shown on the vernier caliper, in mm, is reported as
18.2 mm
